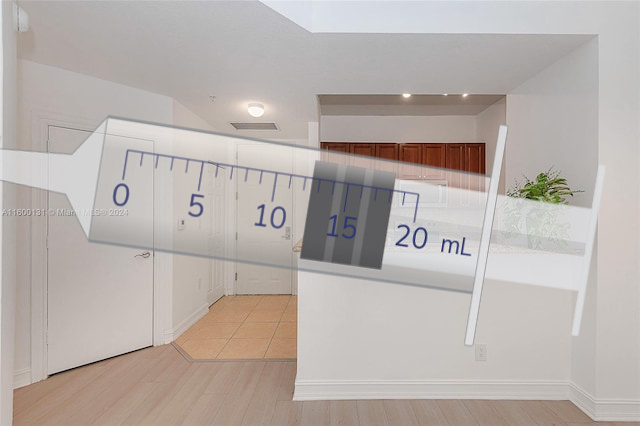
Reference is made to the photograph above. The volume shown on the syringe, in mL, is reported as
12.5 mL
